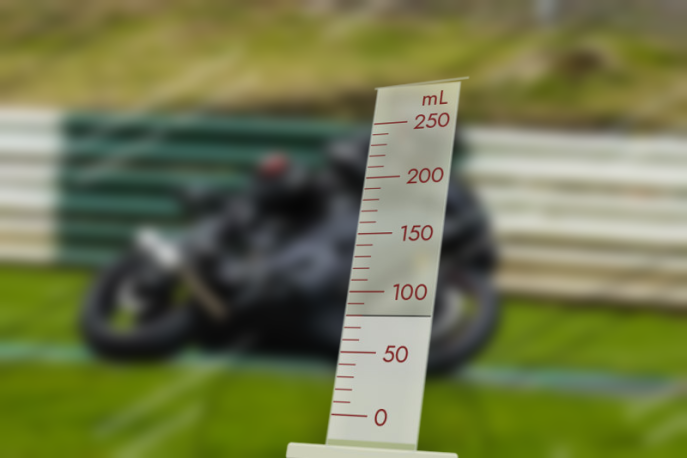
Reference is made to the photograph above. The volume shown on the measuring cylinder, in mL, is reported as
80 mL
